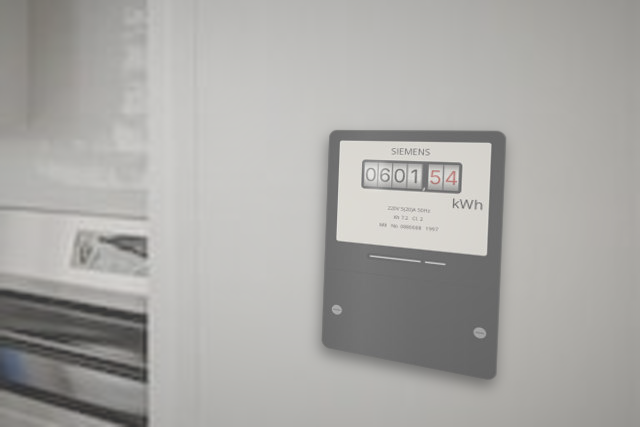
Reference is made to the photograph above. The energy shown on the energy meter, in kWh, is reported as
601.54 kWh
